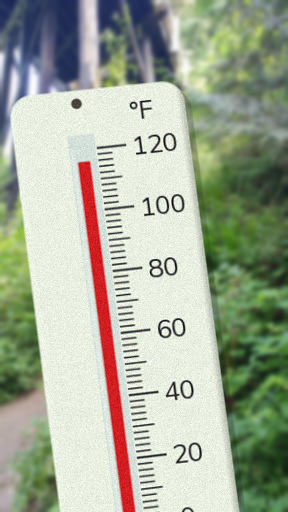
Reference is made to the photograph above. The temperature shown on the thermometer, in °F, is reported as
116 °F
